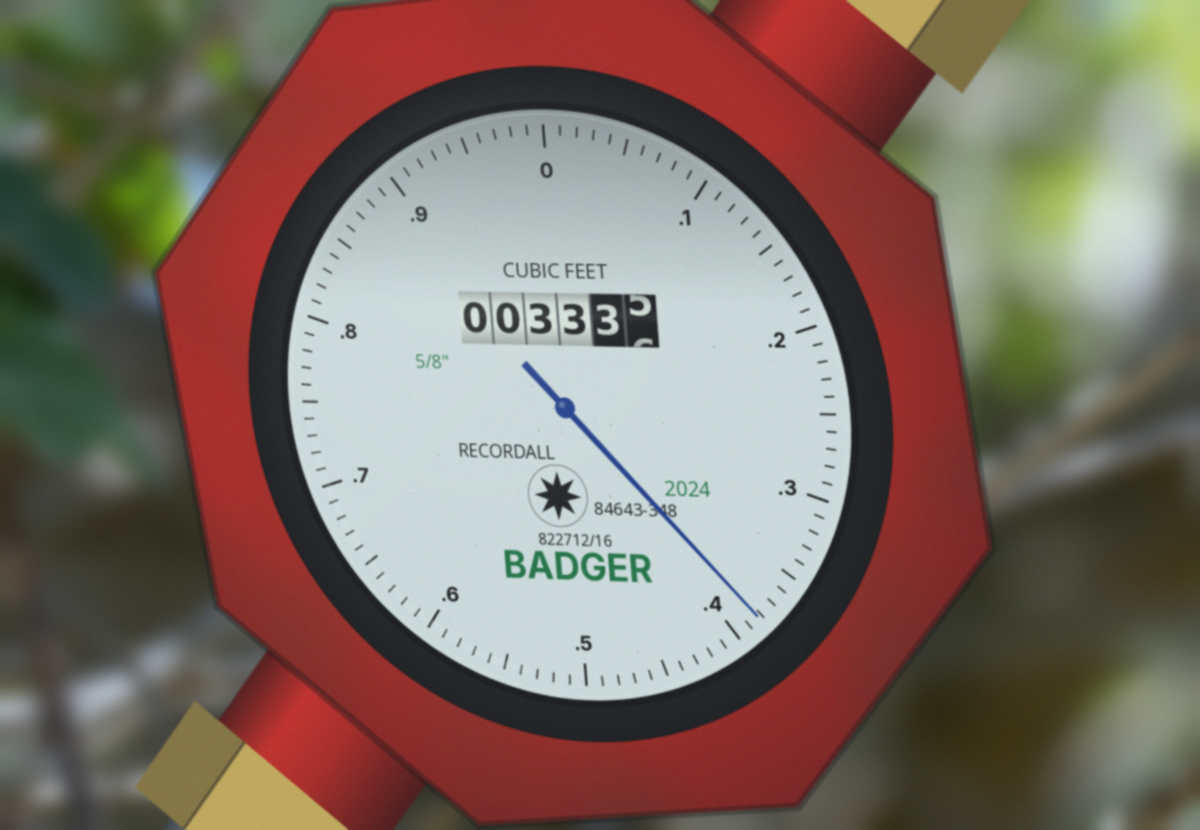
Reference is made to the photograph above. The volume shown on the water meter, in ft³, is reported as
3335.38 ft³
